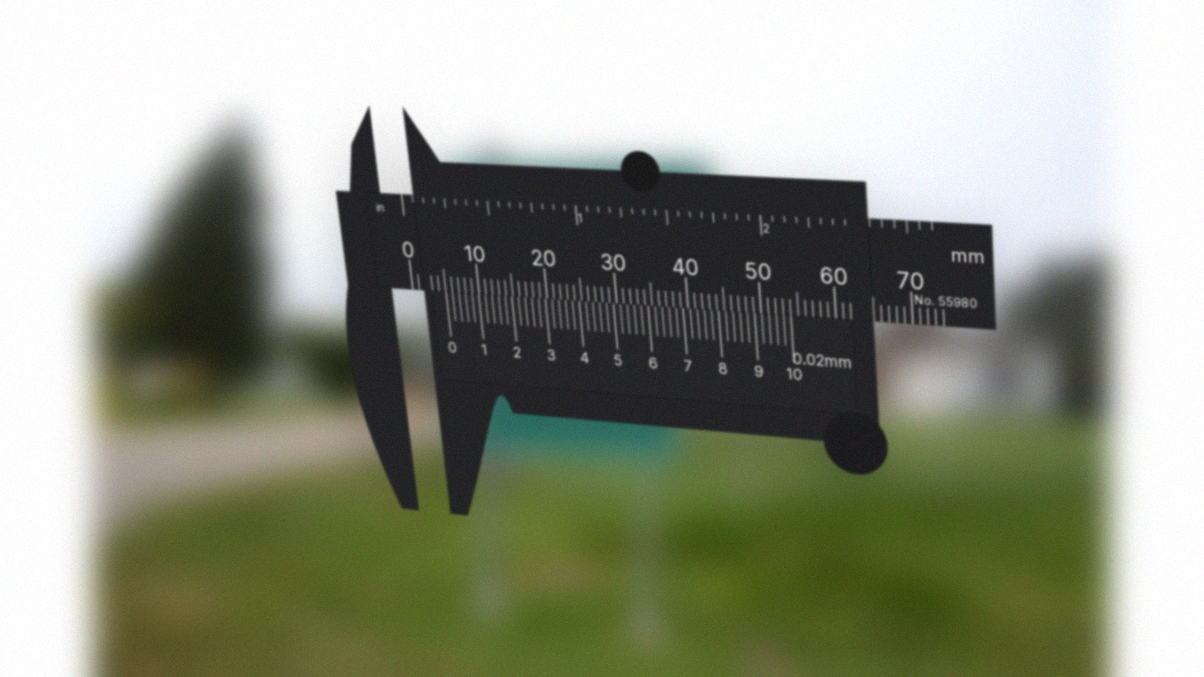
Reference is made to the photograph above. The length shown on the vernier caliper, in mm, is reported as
5.0 mm
